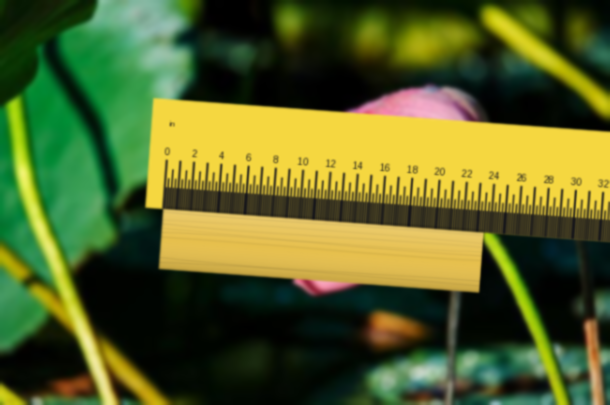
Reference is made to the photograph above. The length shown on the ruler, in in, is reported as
23.5 in
